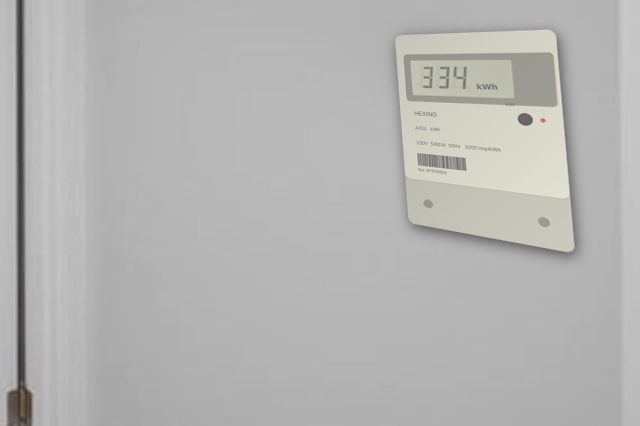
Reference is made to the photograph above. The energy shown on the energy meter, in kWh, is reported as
334 kWh
